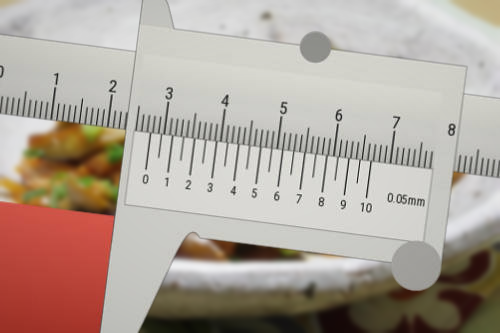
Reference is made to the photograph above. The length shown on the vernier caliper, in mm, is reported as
27.6 mm
